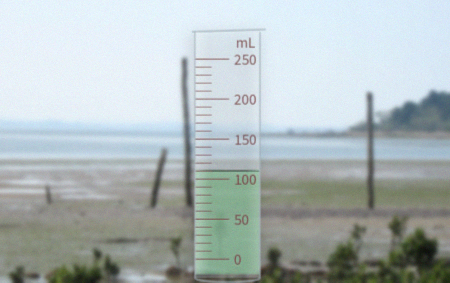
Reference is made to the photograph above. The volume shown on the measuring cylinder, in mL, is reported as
110 mL
